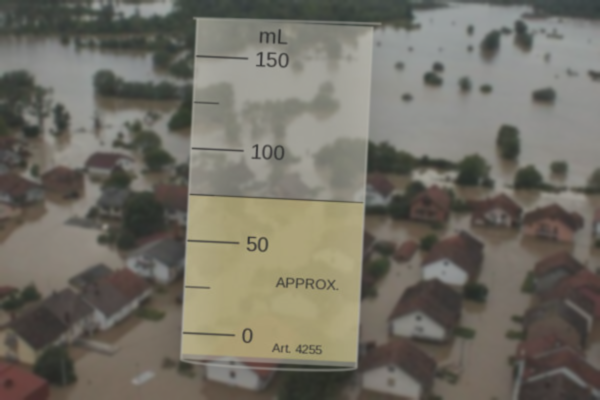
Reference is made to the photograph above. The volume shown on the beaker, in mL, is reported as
75 mL
